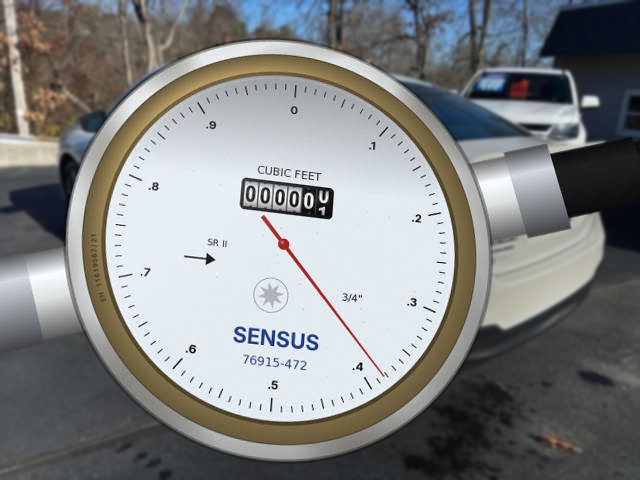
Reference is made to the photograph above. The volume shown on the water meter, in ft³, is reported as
0.38 ft³
